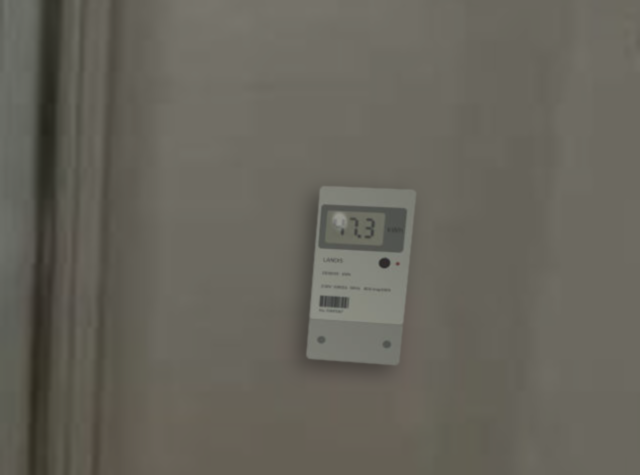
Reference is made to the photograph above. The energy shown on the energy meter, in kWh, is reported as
47.3 kWh
